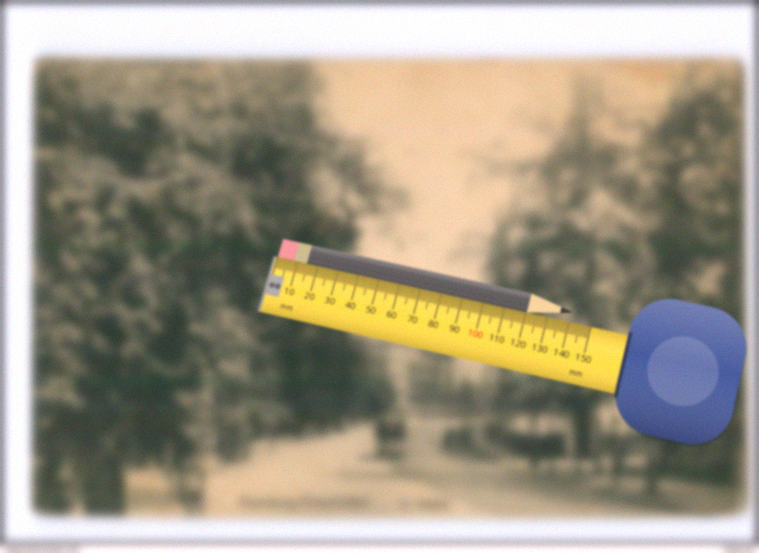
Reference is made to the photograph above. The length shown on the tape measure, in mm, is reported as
140 mm
